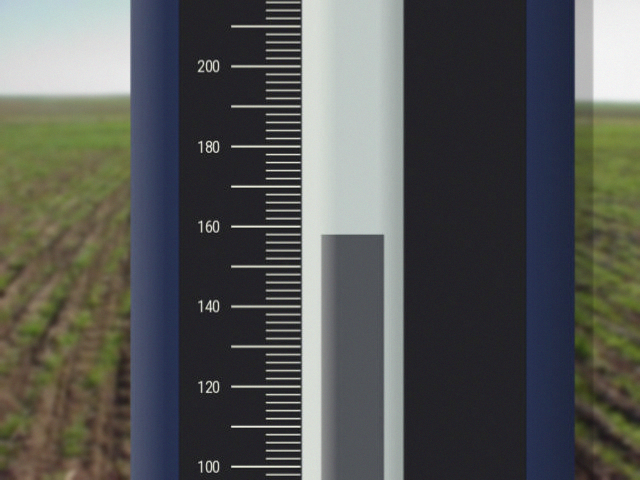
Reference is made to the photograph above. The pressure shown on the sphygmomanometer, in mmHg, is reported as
158 mmHg
